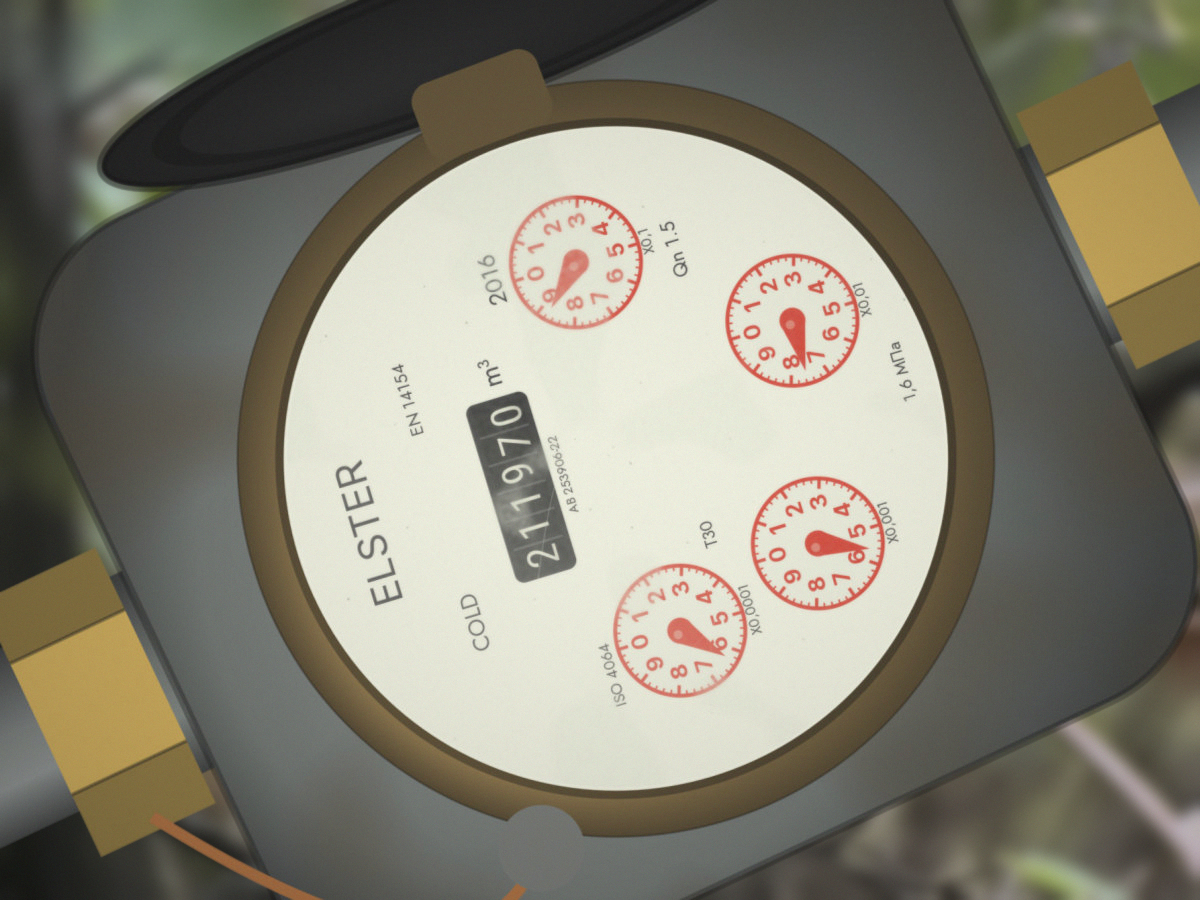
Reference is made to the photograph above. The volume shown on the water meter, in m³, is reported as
211969.8756 m³
